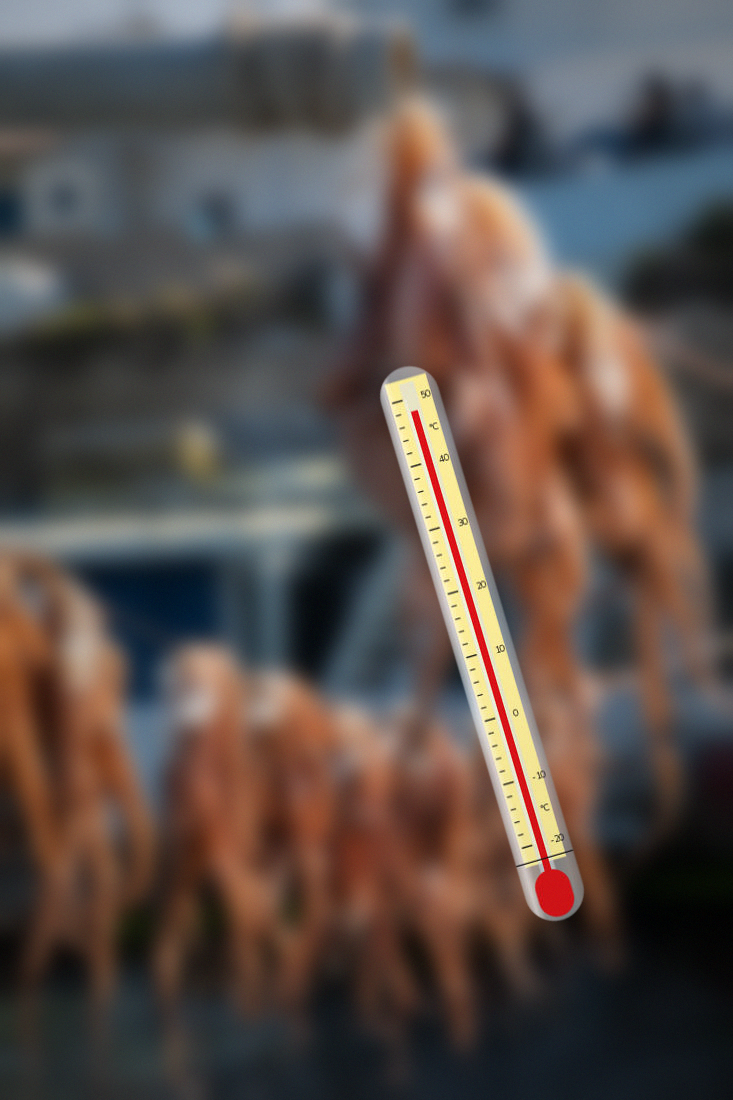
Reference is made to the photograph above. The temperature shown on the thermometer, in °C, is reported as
48 °C
